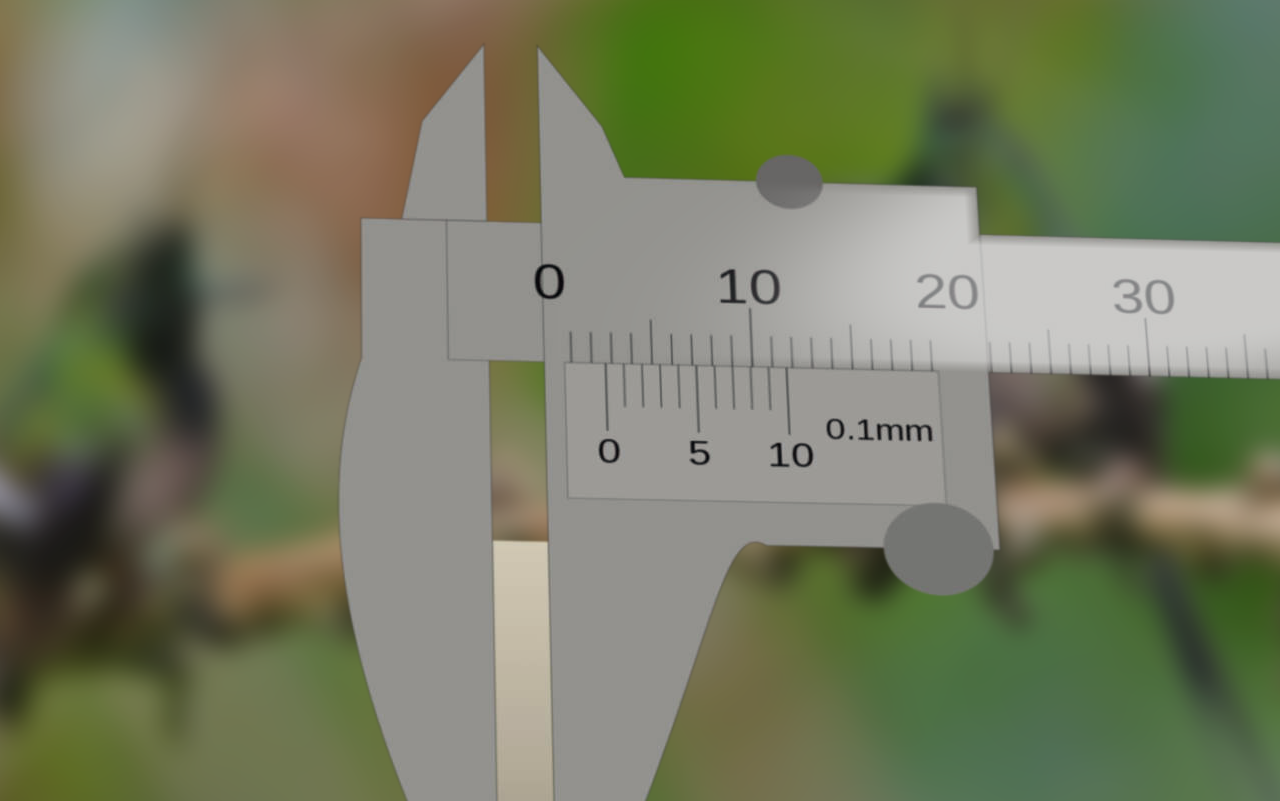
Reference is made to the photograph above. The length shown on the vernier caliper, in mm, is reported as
2.7 mm
